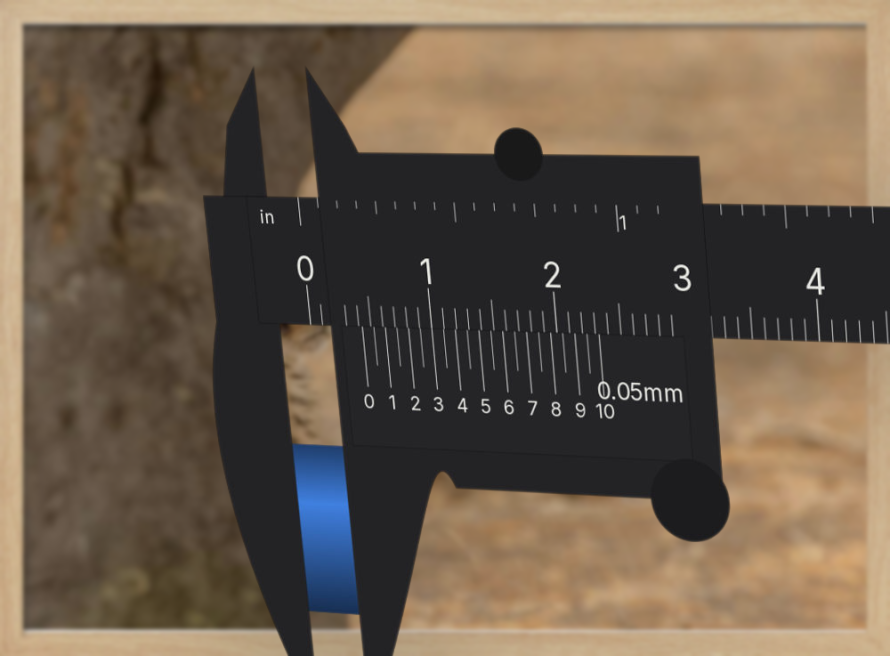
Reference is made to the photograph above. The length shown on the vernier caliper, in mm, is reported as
4.3 mm
